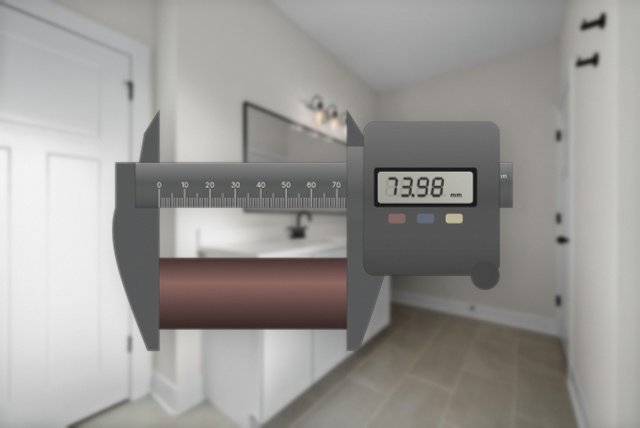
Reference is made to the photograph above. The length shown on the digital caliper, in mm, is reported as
73.98 mm
